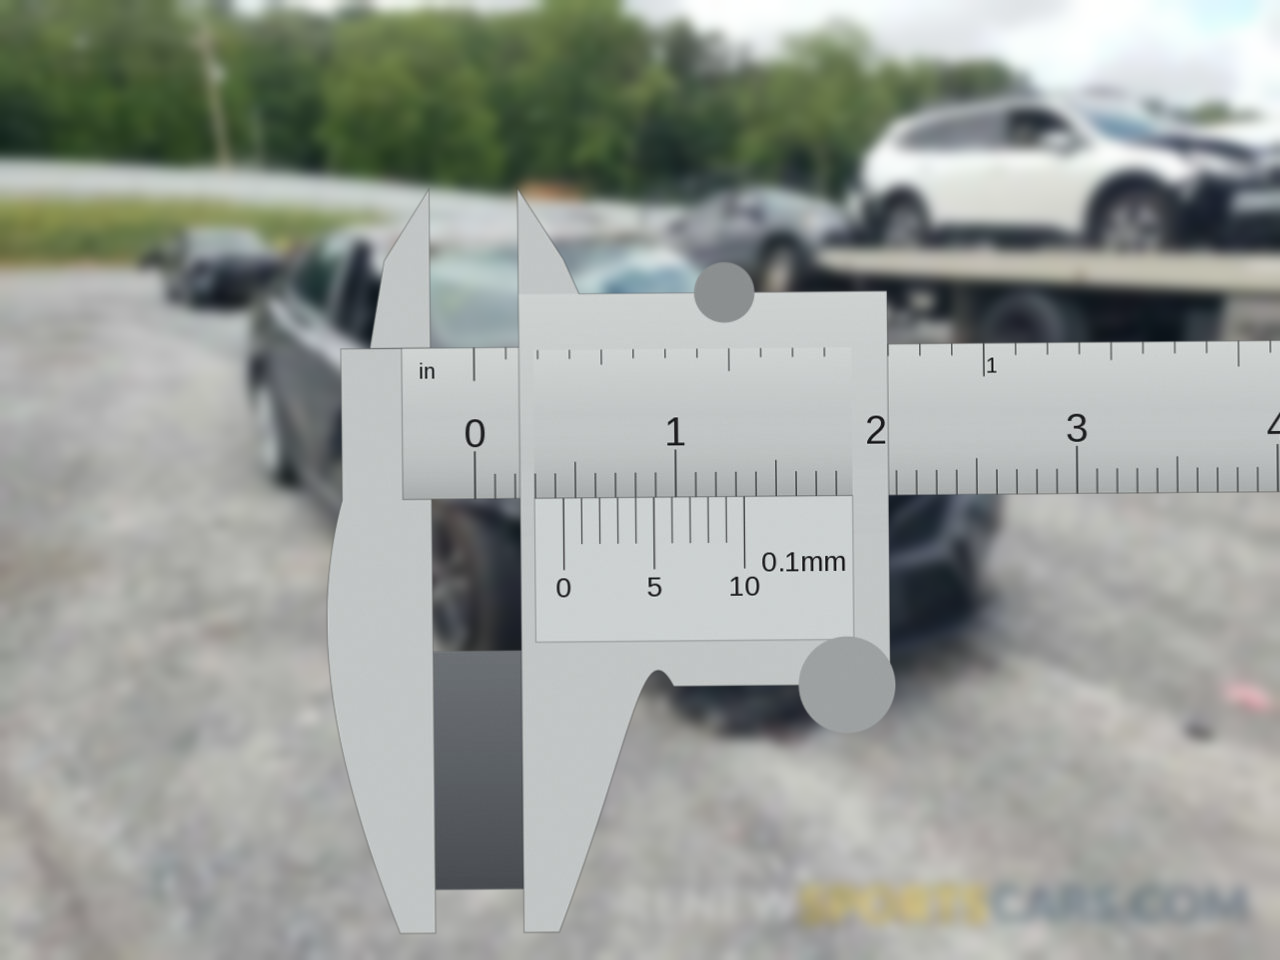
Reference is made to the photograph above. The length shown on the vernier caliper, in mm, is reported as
4.4 mm
